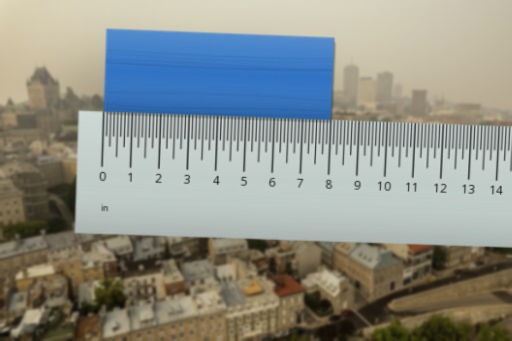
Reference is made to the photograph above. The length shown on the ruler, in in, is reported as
8 in
